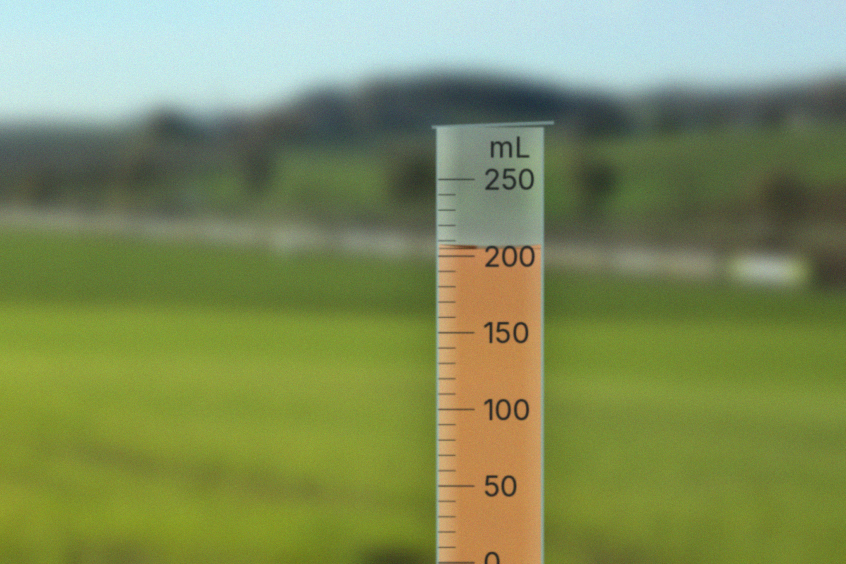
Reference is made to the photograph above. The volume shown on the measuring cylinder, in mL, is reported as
205 mL
